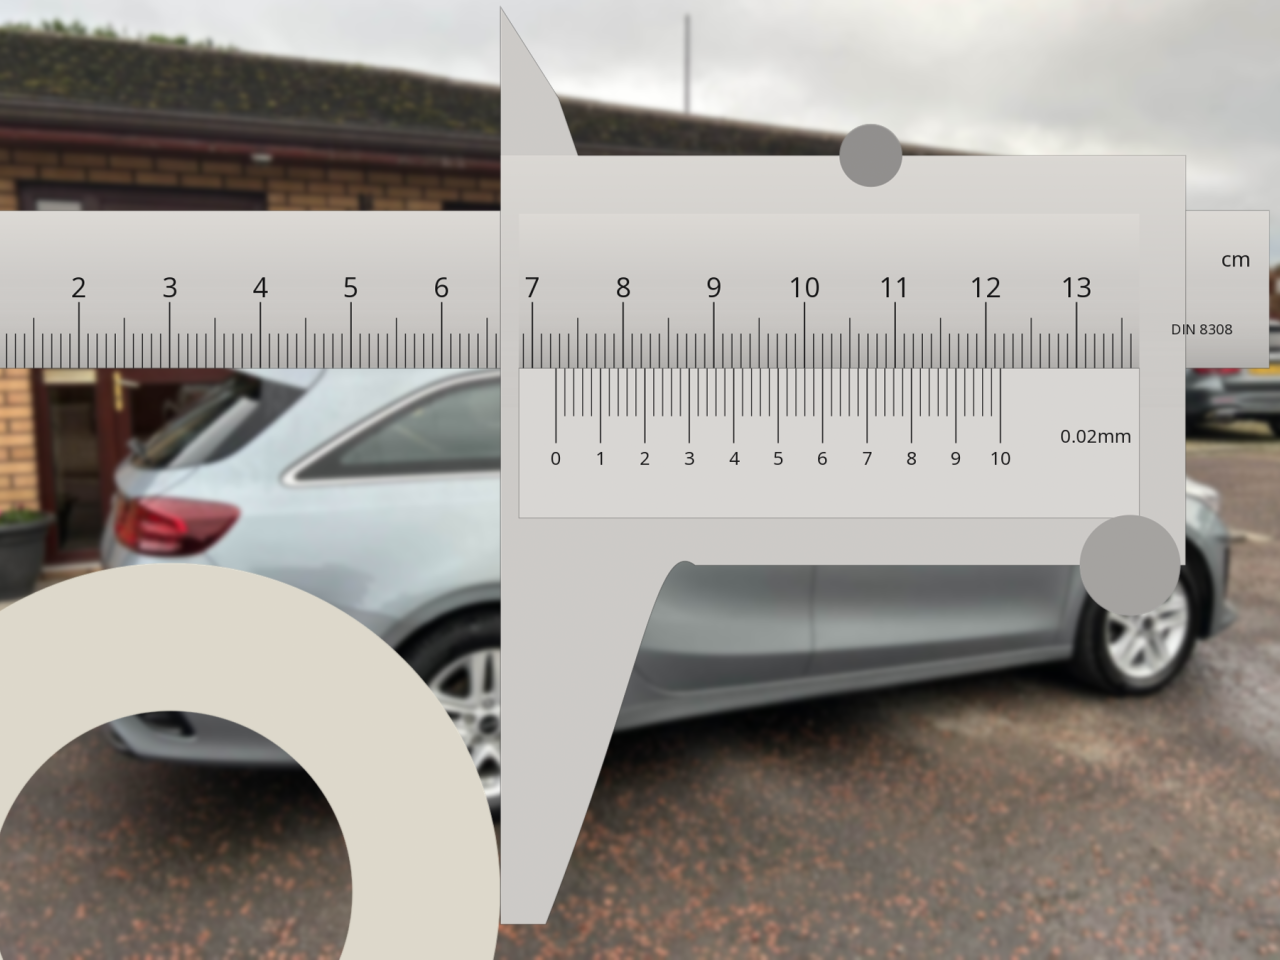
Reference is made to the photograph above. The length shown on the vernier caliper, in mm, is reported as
72.6 mm
